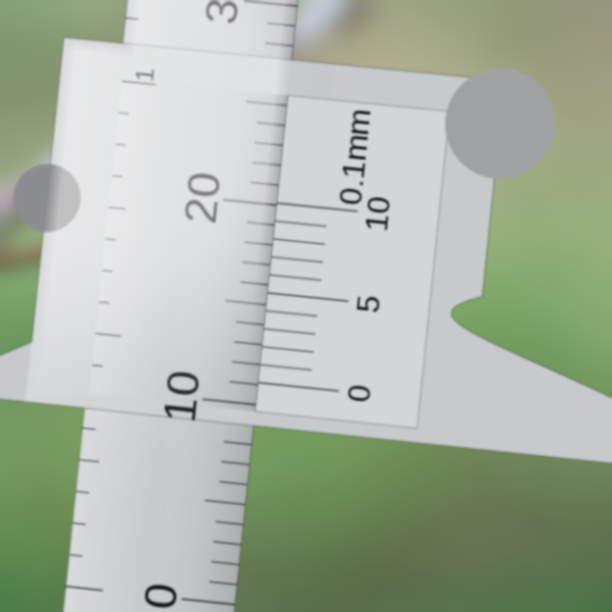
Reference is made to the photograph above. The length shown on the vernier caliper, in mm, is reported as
11.1 mm
